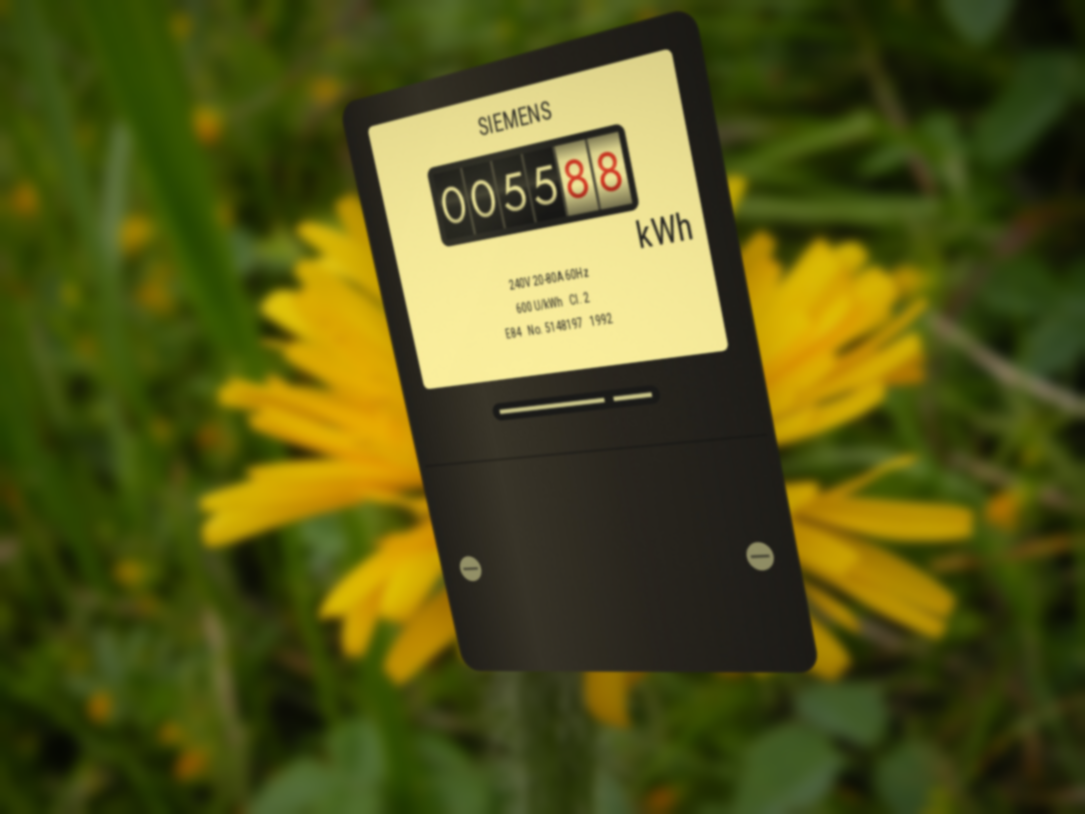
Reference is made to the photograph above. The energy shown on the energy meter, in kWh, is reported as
55.88 kWh
